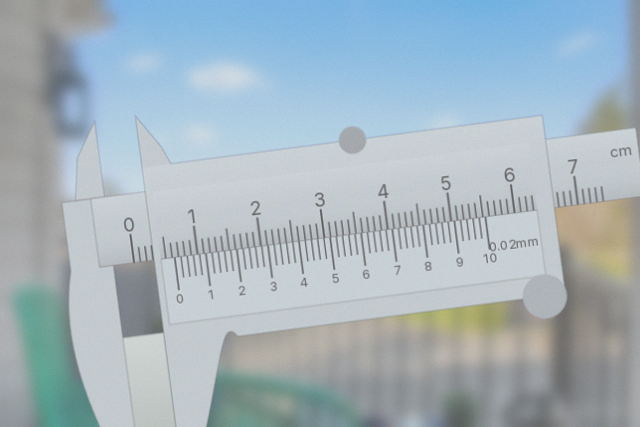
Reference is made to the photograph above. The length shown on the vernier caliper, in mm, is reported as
6.4 mm
